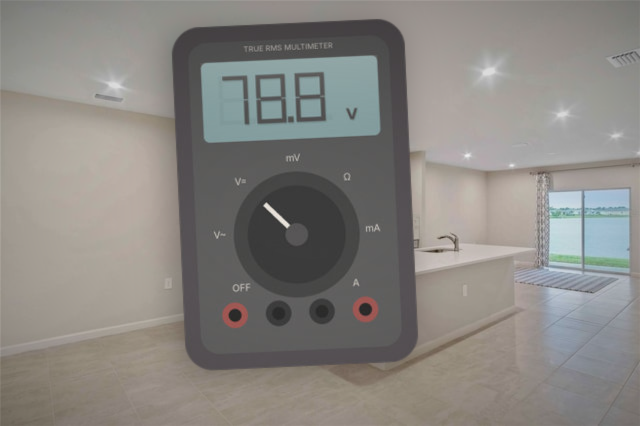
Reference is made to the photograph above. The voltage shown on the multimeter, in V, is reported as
78.8 V
